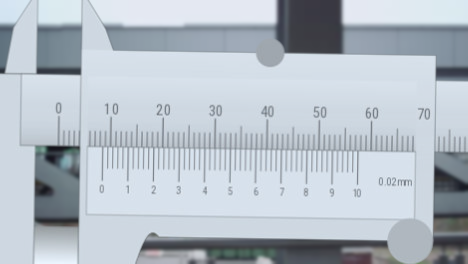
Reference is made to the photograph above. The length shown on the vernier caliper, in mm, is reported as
8.5 mm
